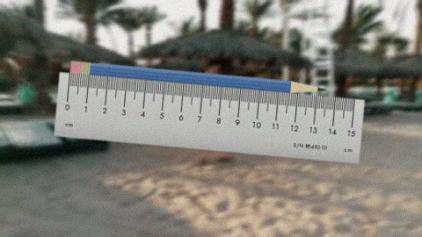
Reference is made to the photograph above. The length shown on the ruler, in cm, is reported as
13.5 cm
